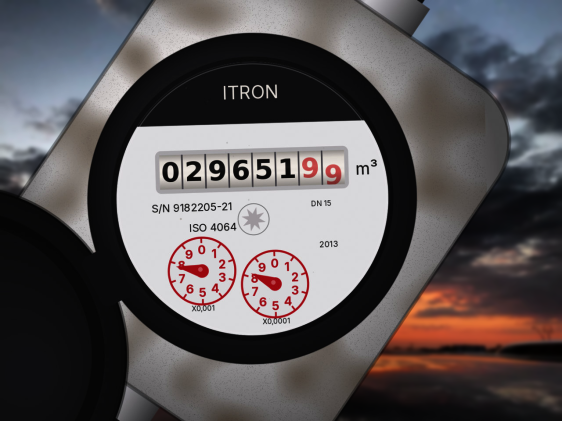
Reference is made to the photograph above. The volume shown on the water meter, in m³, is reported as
29651.9878 m³
